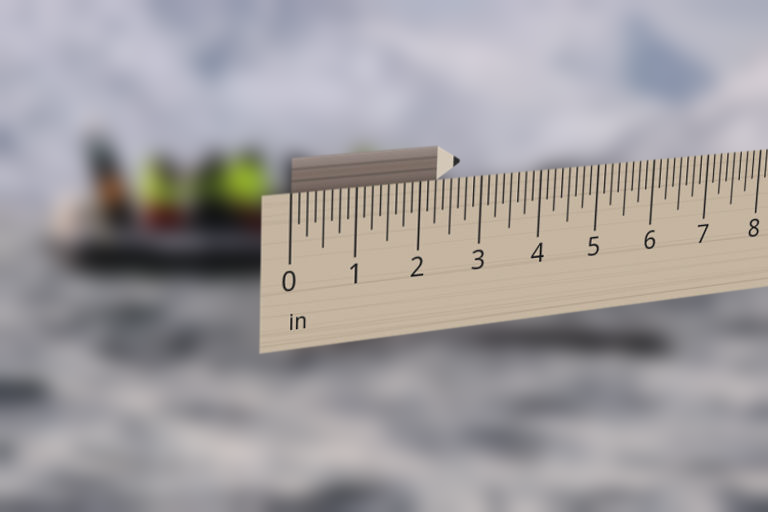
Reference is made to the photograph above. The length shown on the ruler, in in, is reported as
2.625 in
